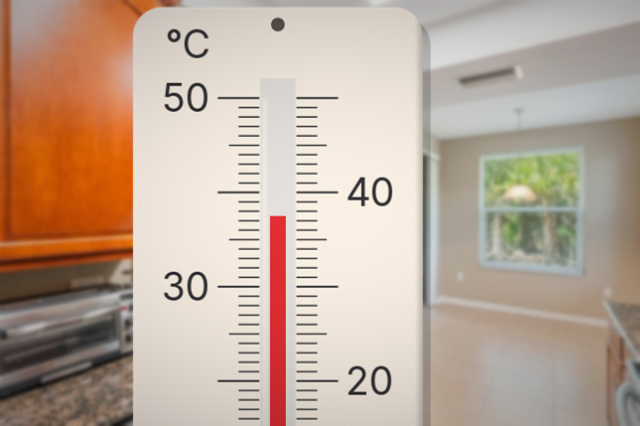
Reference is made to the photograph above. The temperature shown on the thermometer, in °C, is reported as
37.5 °C
